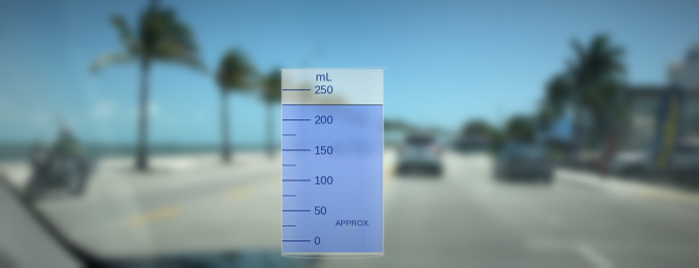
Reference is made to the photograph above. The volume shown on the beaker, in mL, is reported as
225 mL
